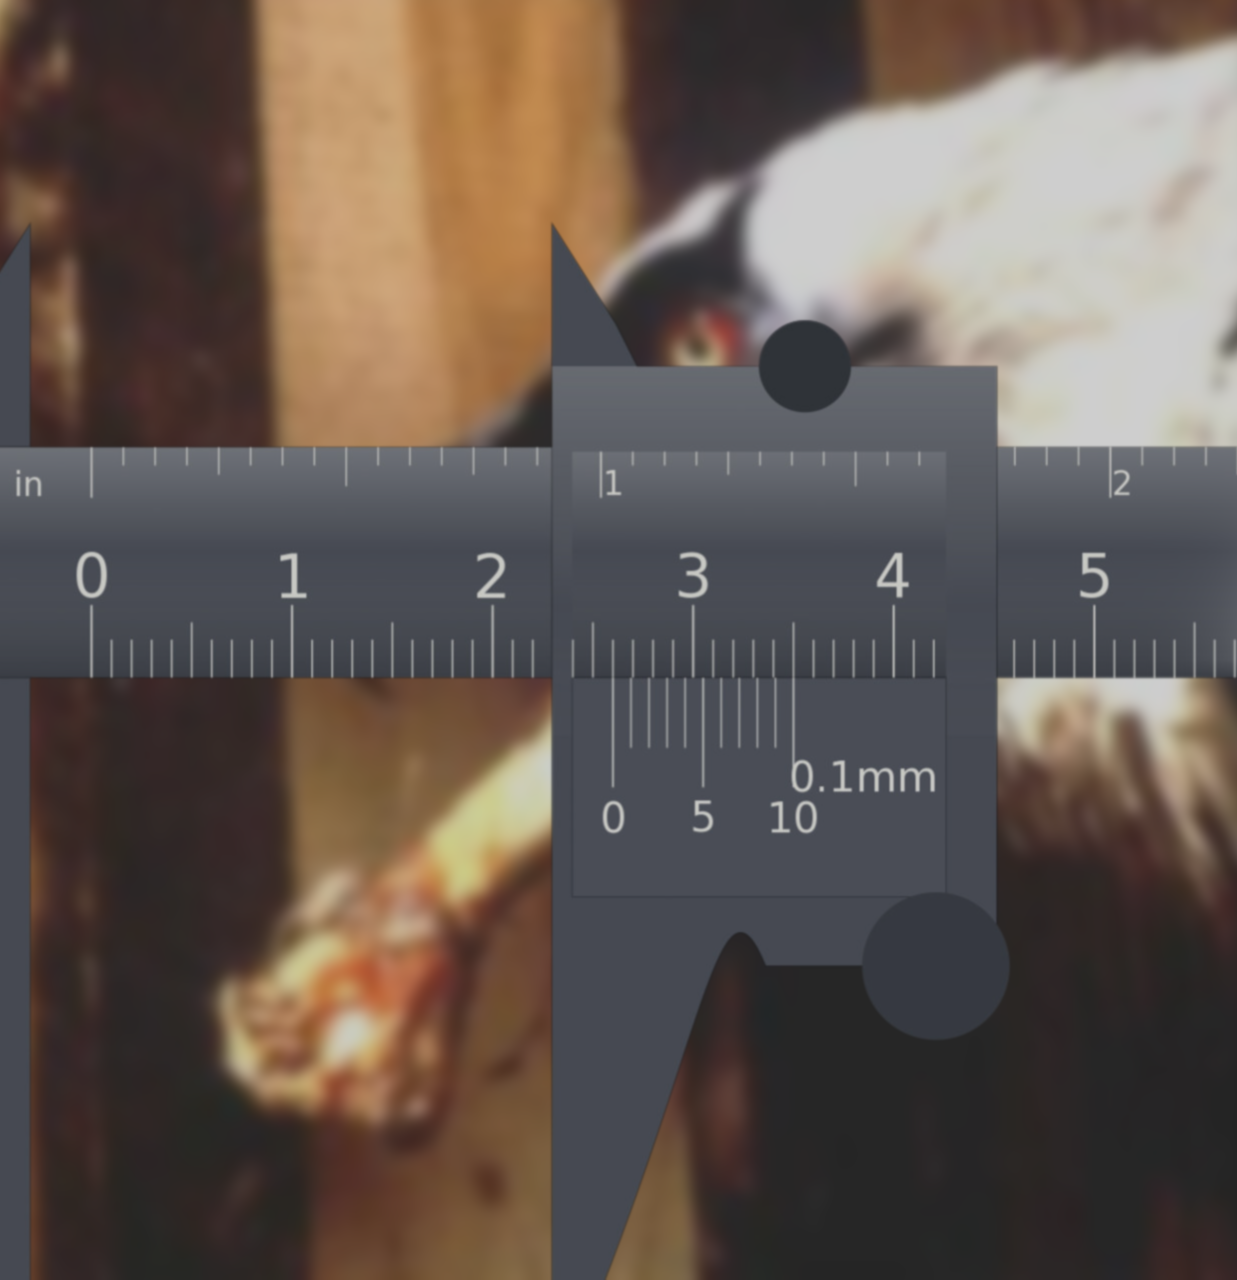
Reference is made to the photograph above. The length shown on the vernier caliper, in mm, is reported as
26.0 mm
